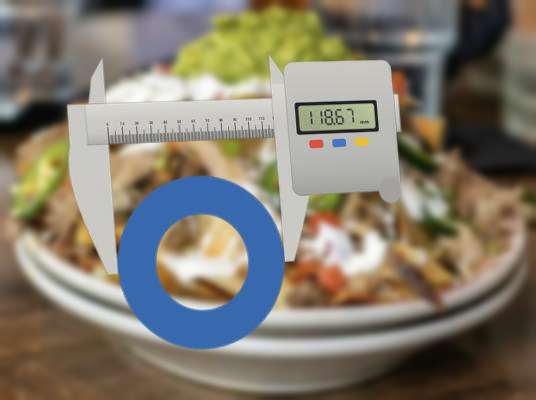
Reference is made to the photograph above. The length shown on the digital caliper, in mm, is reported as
118.67 mm
